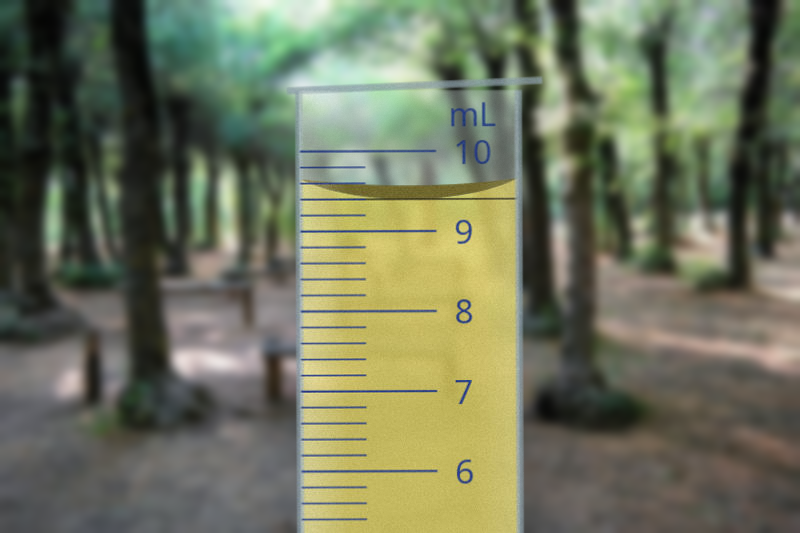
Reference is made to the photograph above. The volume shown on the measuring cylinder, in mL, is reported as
9.4 mL
